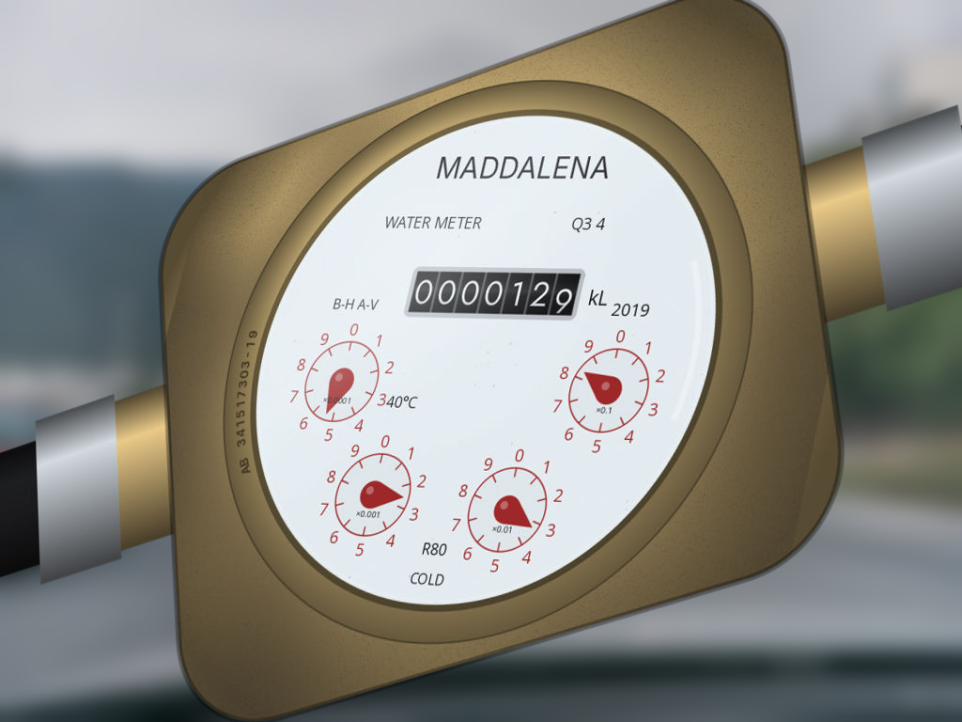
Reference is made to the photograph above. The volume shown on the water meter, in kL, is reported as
128.8325 kL
